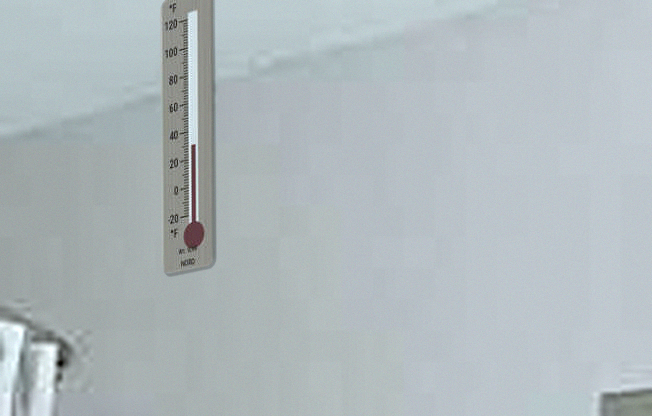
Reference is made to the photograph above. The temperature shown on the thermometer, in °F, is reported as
30 °F
